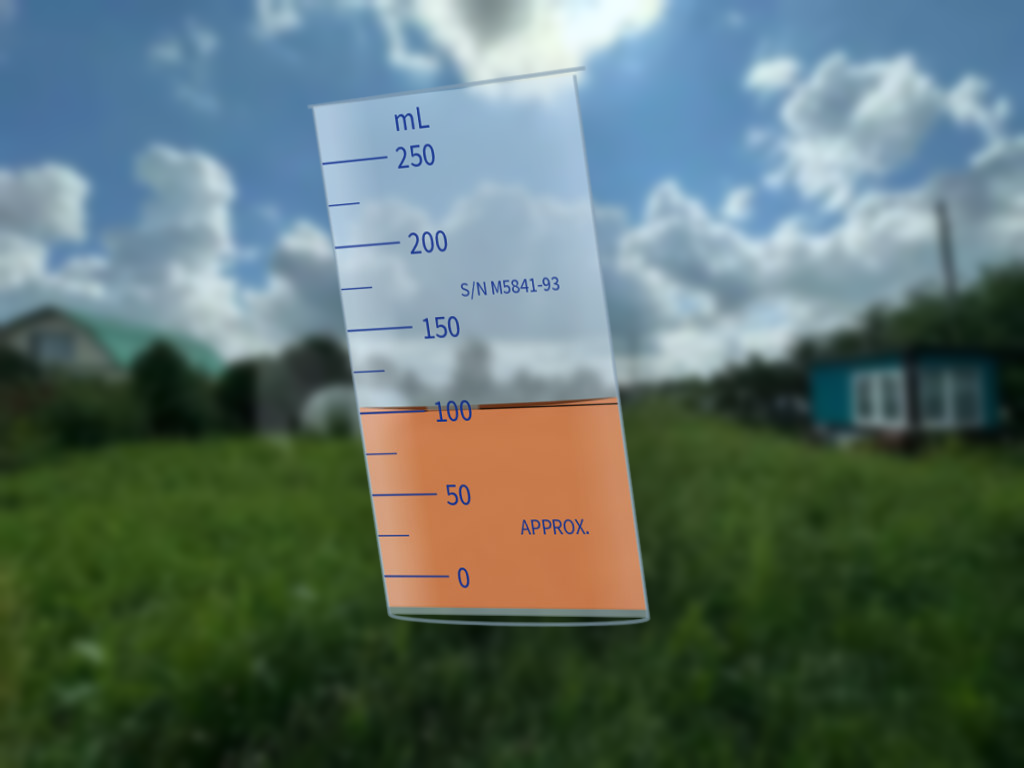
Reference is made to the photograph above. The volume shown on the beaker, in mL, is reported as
100 mL
